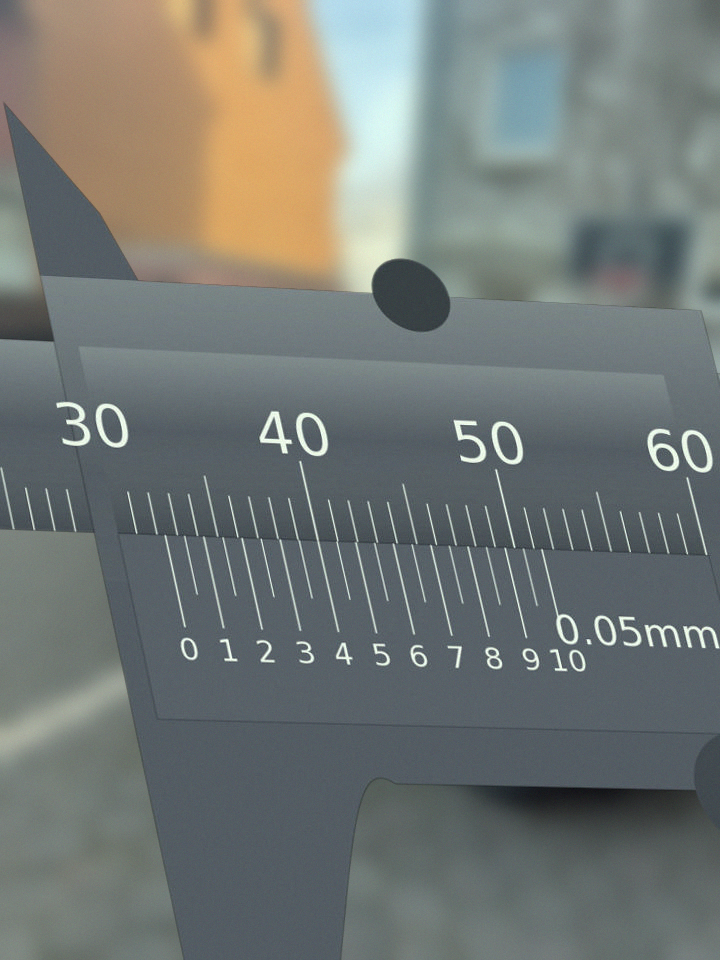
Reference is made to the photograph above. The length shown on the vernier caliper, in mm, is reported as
32.4 mm
